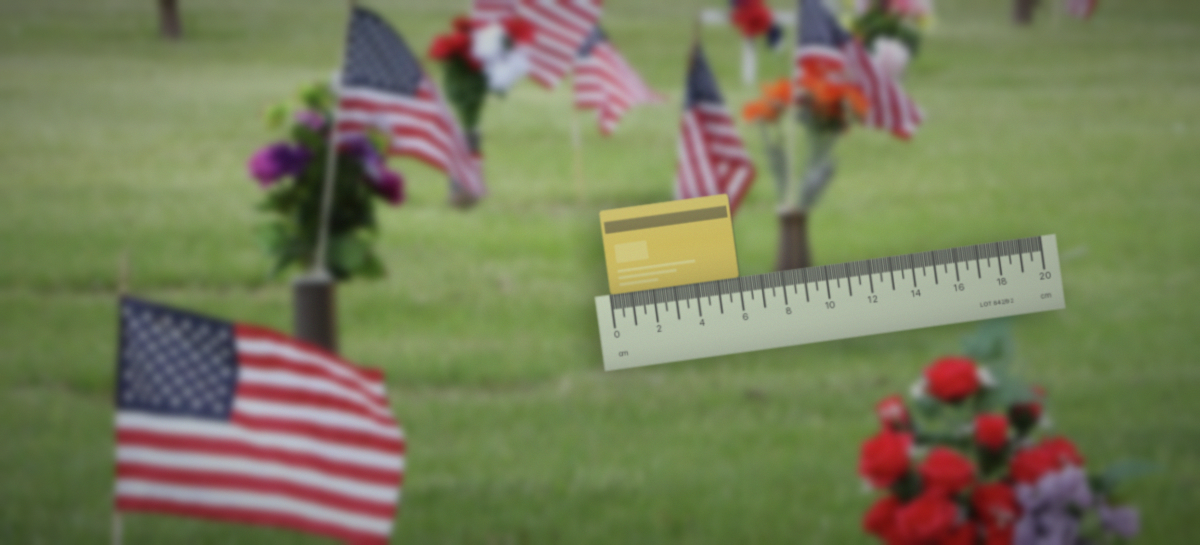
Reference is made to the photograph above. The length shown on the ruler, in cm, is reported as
6 cm
